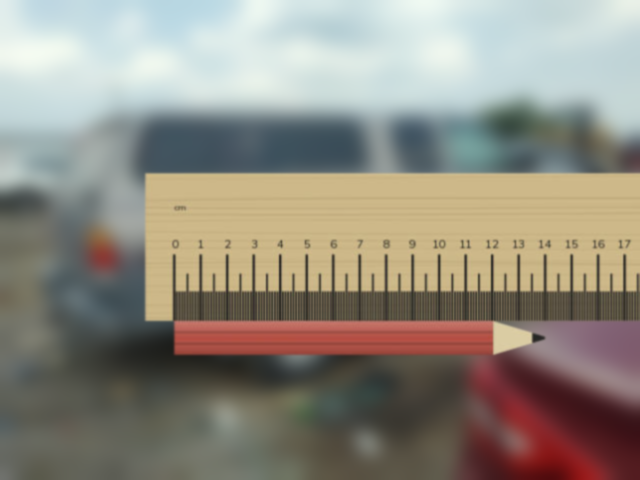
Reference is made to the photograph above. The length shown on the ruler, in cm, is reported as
14 cm
